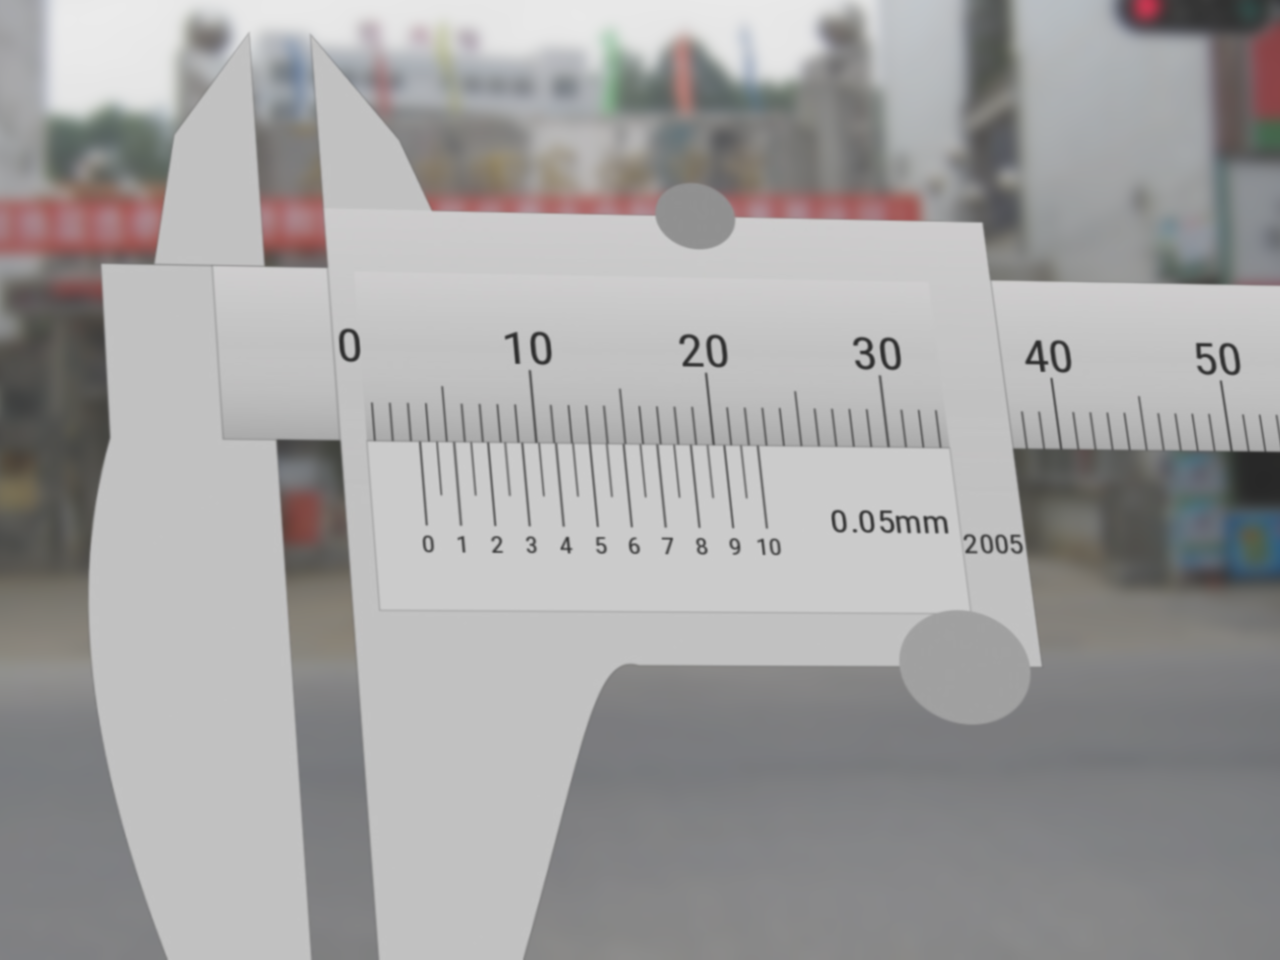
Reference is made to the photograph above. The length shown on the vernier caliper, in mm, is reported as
3.5 mm
